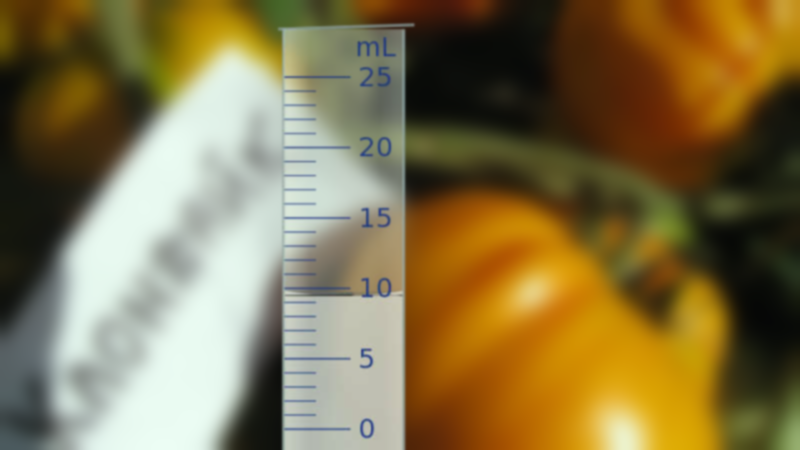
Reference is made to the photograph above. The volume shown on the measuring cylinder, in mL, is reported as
9.5 mL
